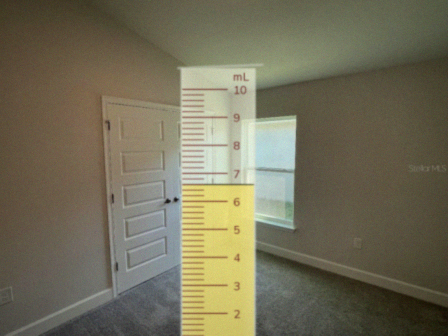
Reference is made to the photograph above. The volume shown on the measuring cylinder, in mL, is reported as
6.6 mL
